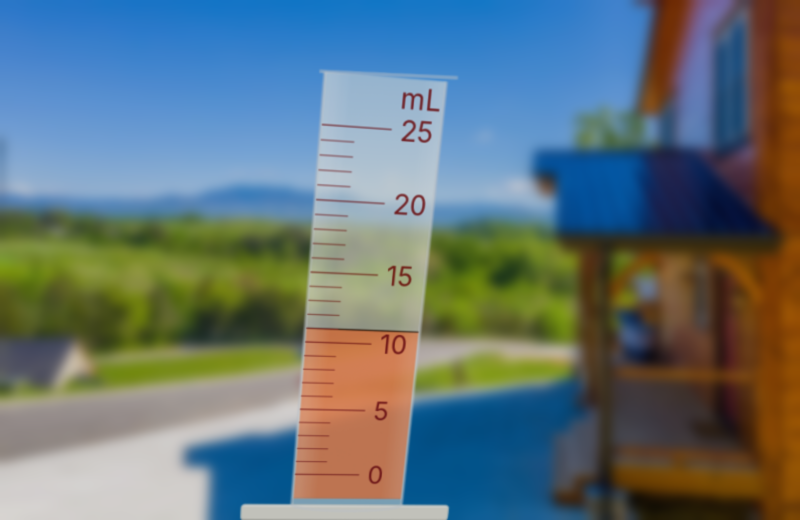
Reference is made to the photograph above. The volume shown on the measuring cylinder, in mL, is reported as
11 mL
